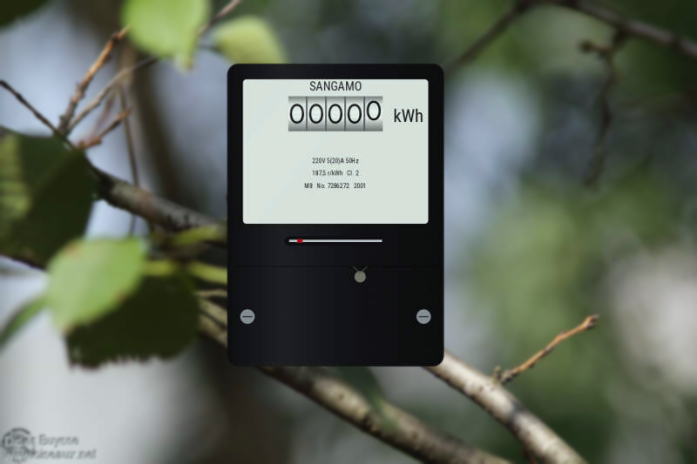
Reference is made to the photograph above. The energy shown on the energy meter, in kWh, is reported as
0 kWh
